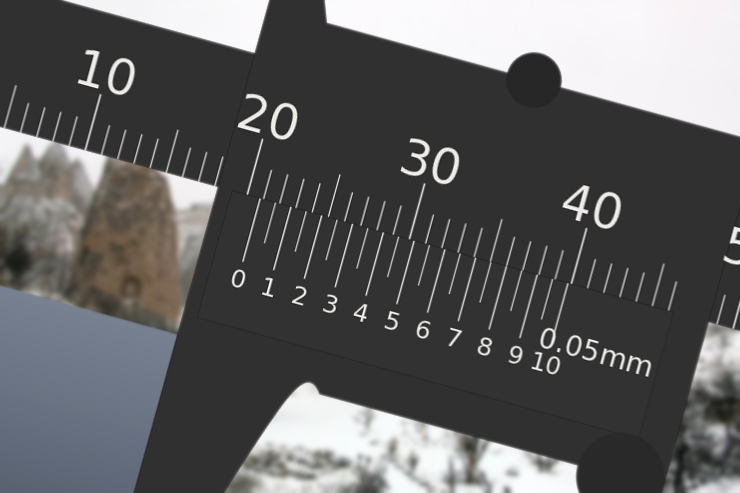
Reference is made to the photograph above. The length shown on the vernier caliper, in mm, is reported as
20.8 mm
